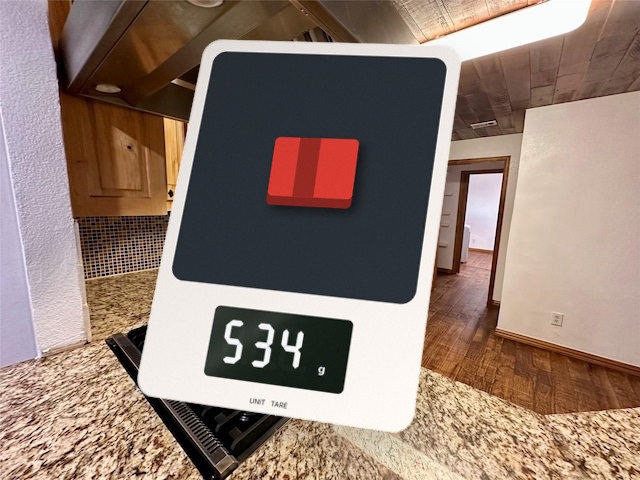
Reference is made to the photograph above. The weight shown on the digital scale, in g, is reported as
534 g
